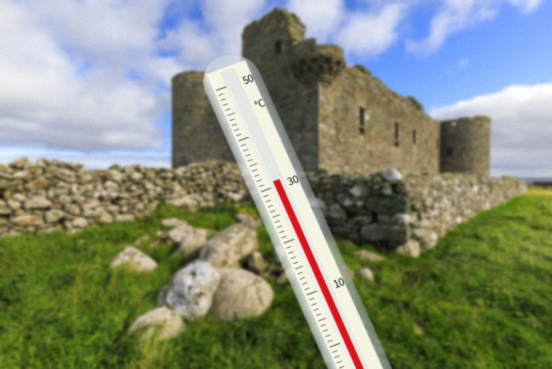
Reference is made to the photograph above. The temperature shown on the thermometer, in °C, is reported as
31 °C
